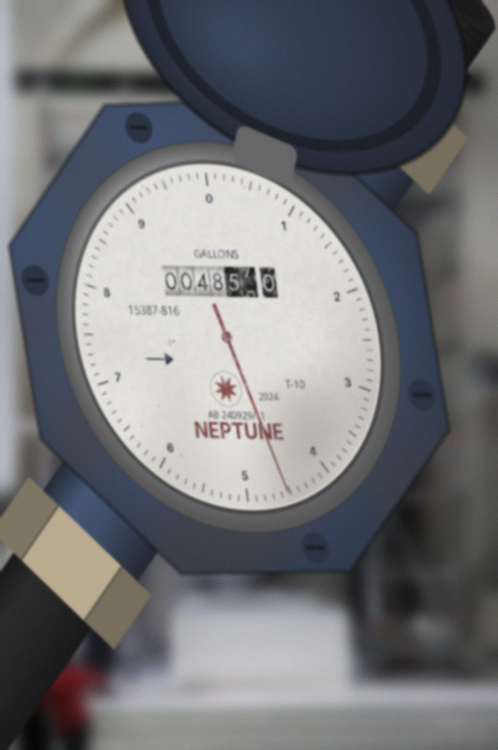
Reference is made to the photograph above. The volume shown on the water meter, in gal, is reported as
48574.5 gal
